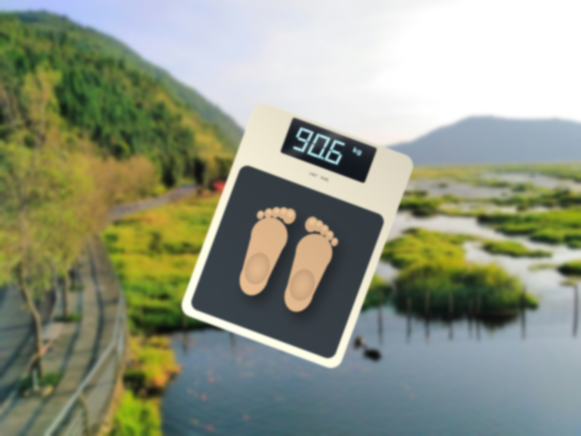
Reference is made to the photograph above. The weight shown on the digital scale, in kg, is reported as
90.6 kg
